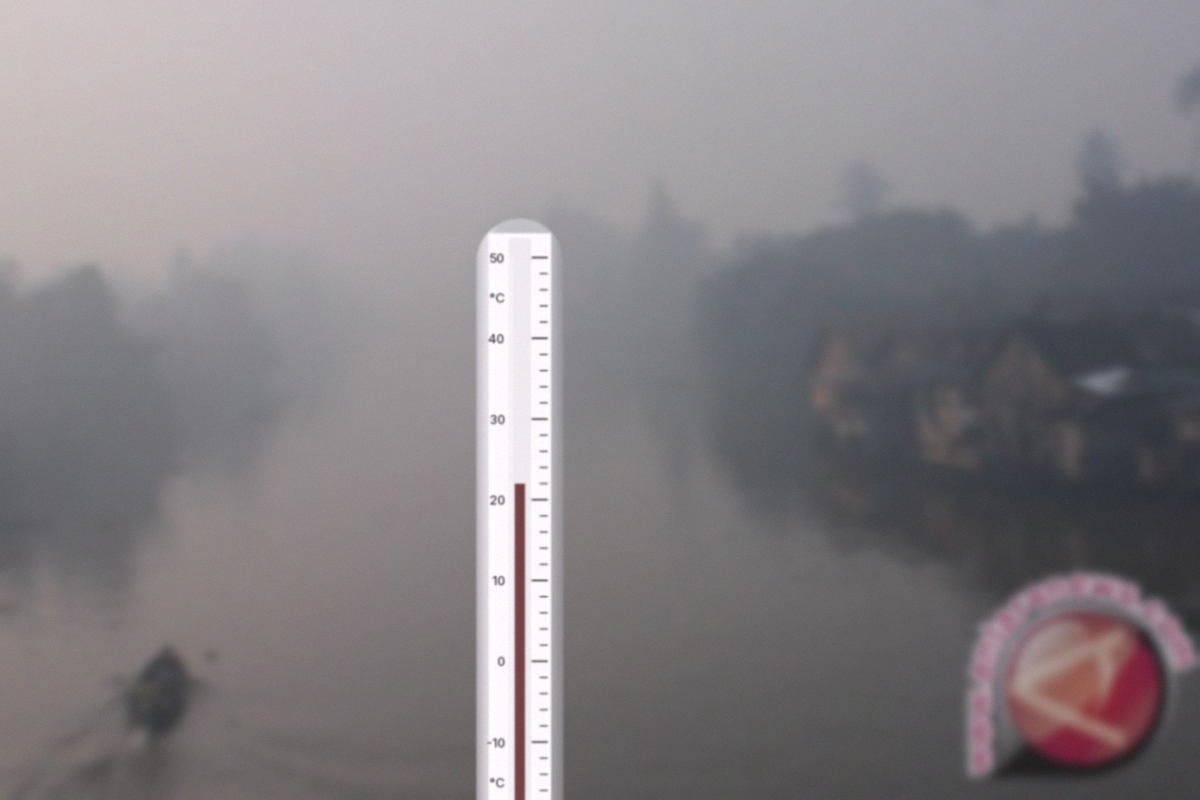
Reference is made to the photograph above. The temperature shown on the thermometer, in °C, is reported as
22 °C
